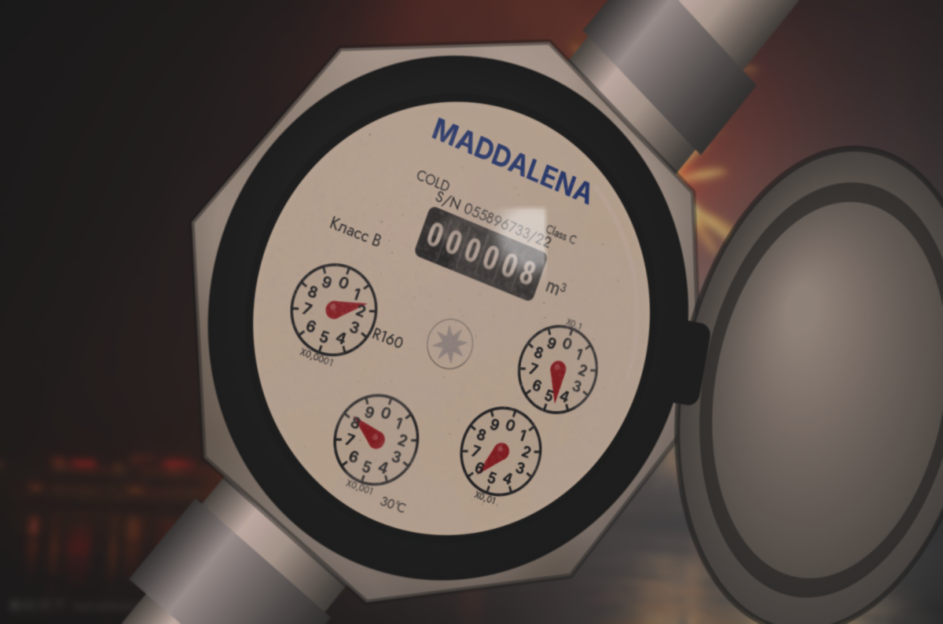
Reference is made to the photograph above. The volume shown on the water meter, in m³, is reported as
8.4581 m³
